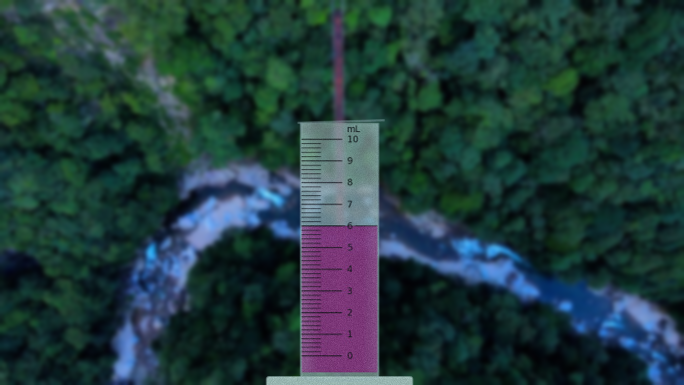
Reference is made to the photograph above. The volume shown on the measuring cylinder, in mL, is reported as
6 mL
